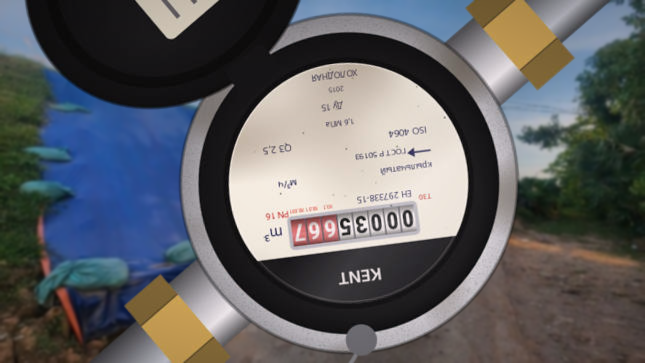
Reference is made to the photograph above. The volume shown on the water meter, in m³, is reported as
35.667 m³
